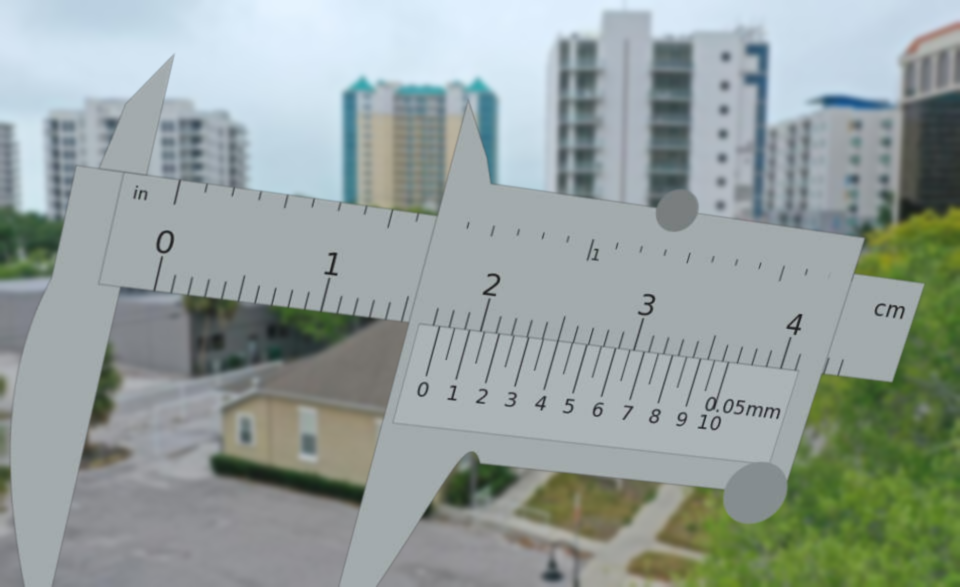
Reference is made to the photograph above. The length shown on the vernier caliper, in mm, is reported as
17.4 mm
